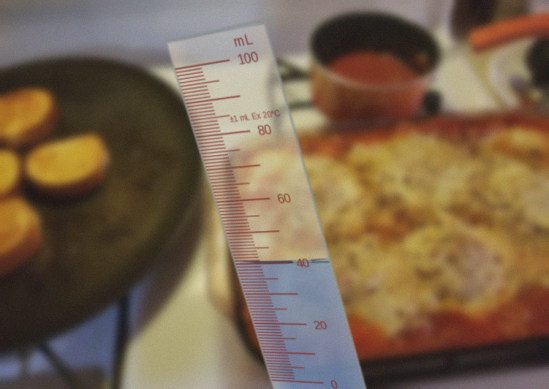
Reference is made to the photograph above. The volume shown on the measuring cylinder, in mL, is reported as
40 mL
